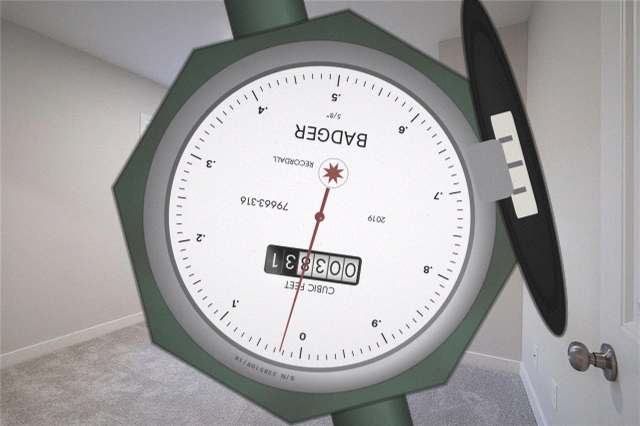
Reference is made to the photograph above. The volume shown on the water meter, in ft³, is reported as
3831.02 ft³
